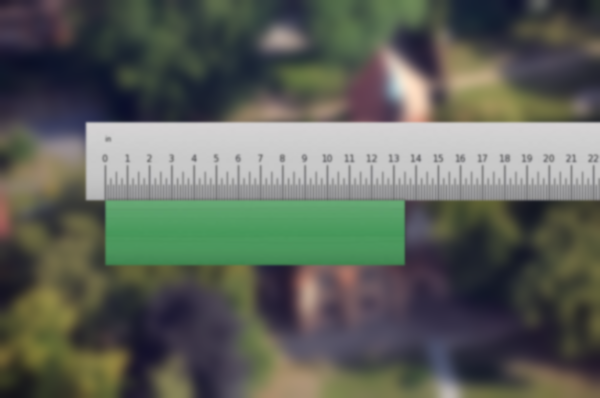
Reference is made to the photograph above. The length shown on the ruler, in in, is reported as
13.5 in
